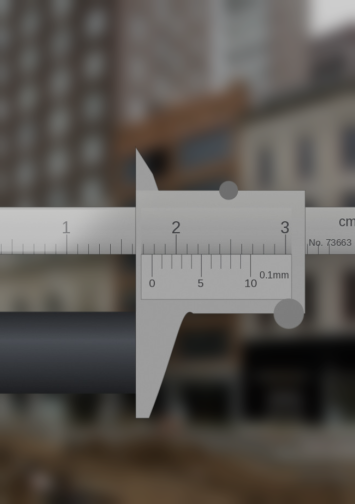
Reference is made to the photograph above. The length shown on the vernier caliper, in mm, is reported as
17.8 mm
